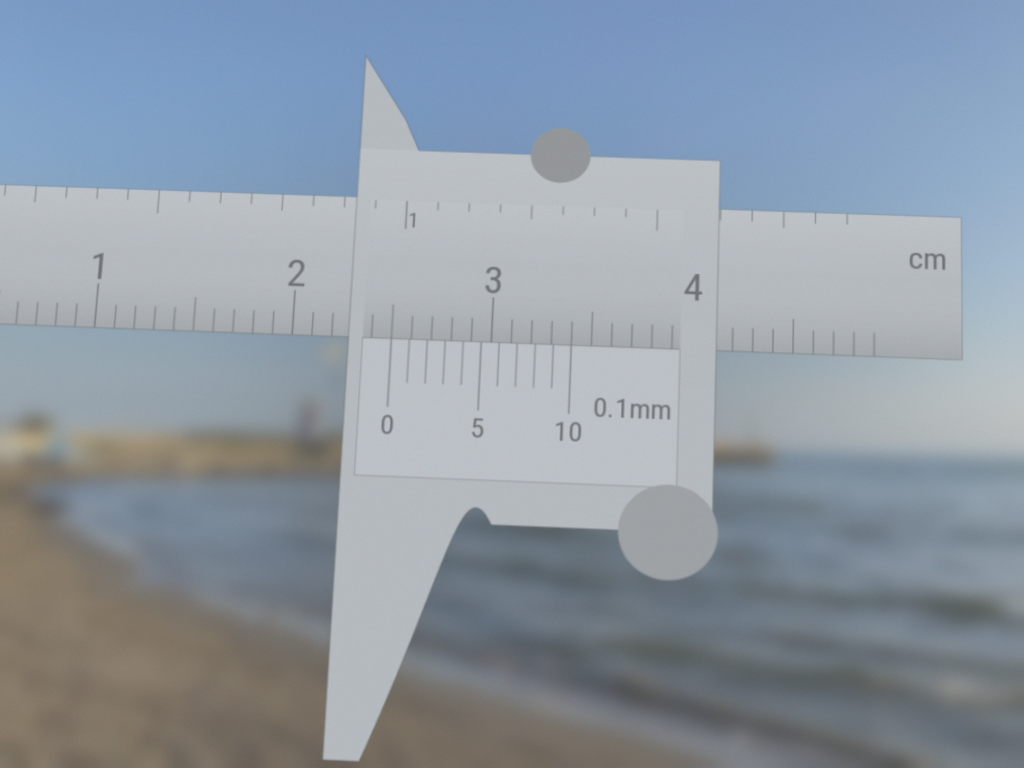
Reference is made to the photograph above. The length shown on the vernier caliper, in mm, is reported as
25.0 mm
